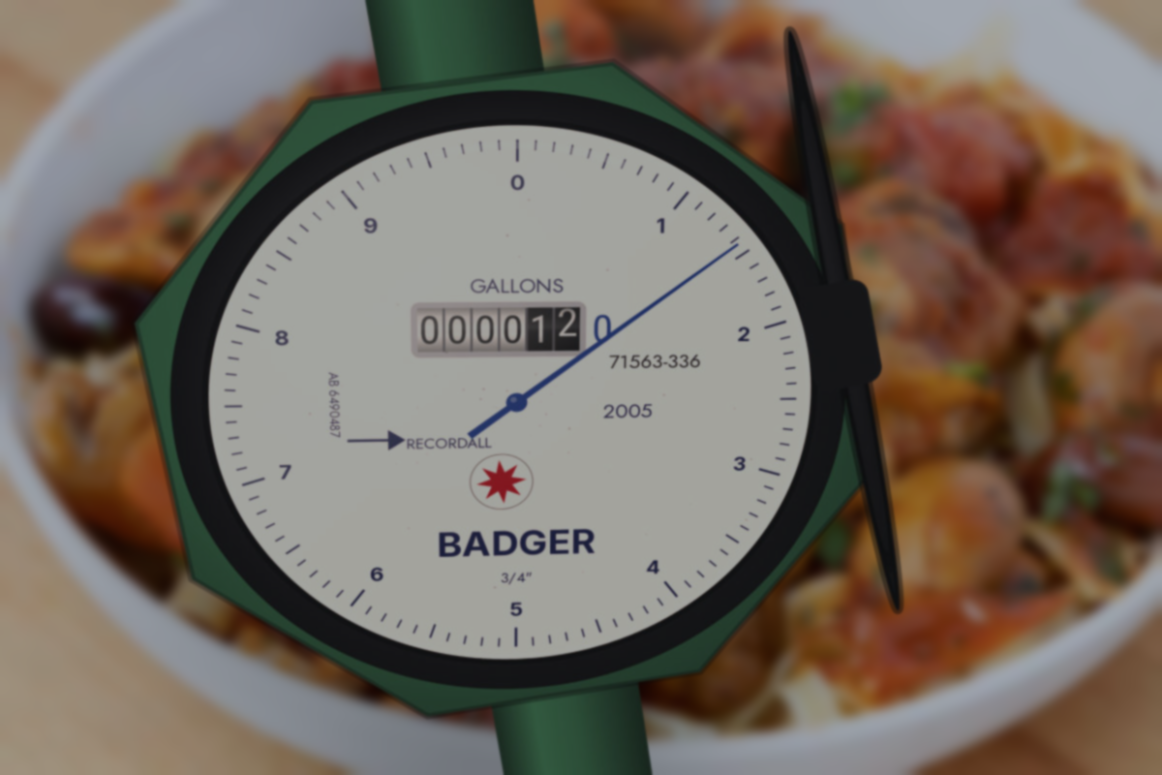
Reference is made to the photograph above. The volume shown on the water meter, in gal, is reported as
121.4 gal
